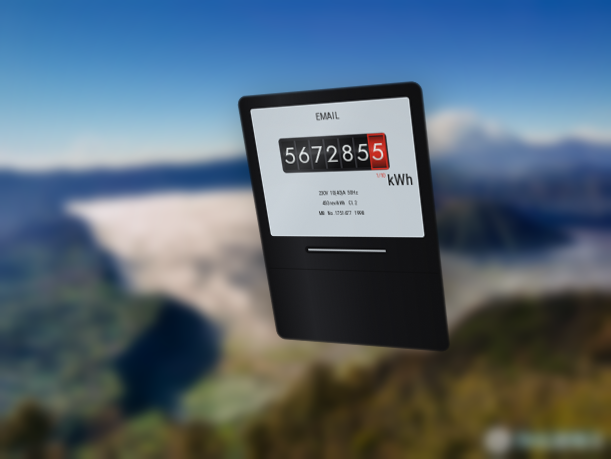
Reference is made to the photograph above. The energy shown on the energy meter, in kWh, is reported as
567285.5 kWh
